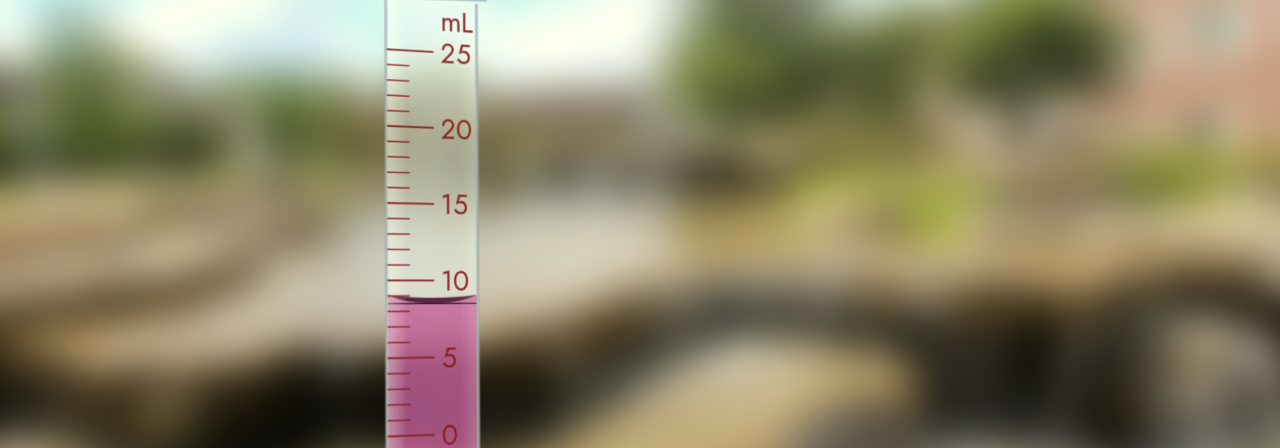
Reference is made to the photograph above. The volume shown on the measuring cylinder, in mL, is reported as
8.5 mL
